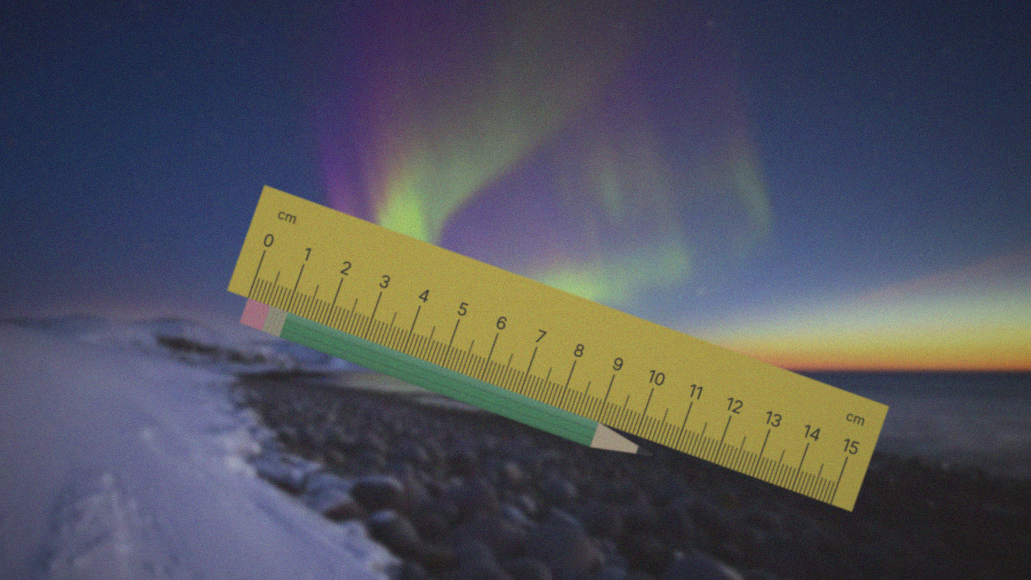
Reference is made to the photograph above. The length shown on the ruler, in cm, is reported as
10.5 cm
